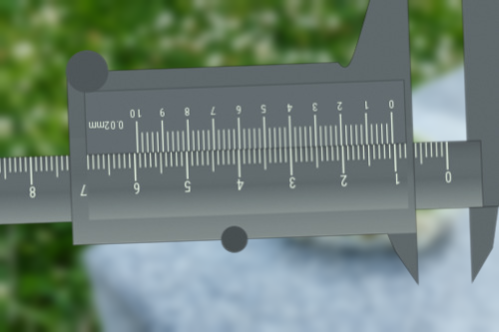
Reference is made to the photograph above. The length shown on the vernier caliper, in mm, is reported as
10.4 mm
